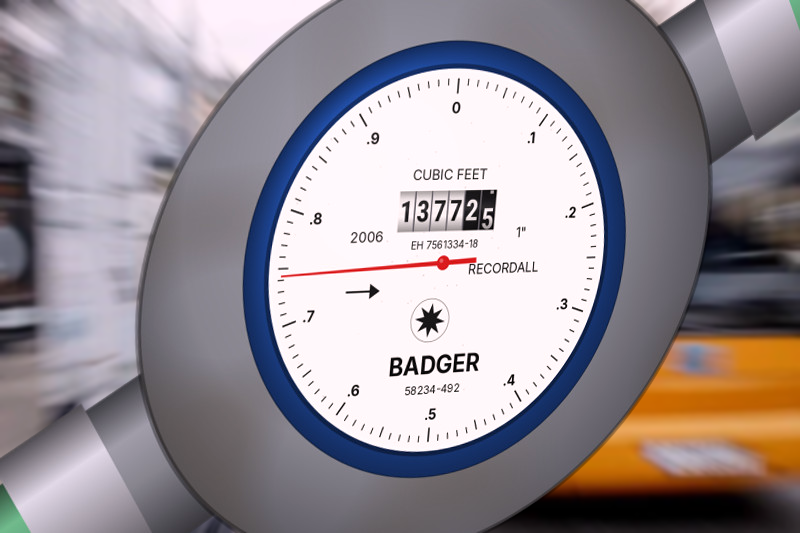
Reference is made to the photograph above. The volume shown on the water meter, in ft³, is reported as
137724.74 ft³
